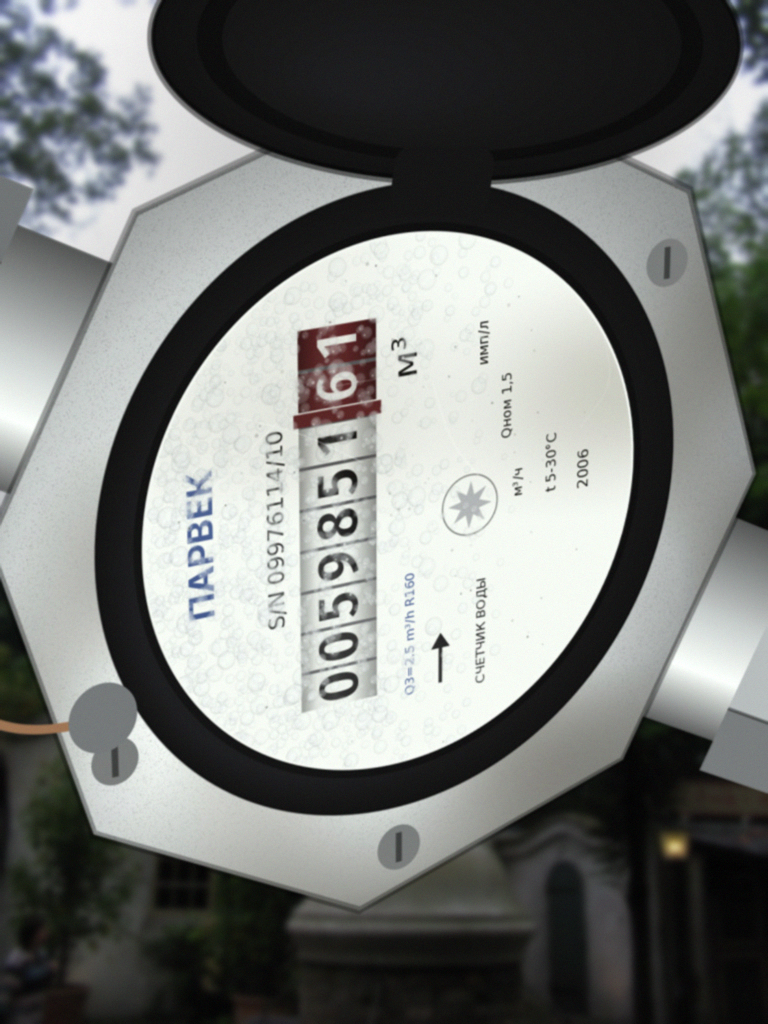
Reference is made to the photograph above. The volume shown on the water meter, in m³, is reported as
59851.61 m³
